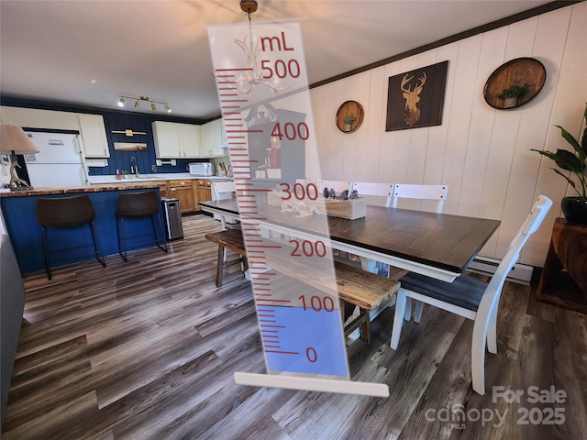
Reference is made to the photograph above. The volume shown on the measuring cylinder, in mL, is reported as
90 mL
